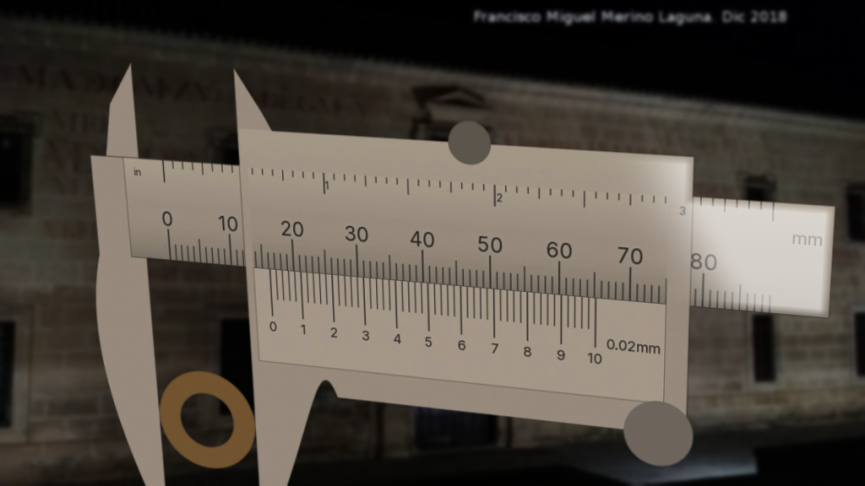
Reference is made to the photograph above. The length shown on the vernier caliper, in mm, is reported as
16.2 mm
